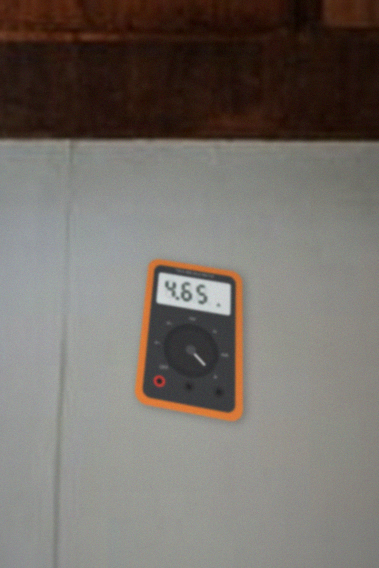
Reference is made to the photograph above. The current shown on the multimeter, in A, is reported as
4.65 A
